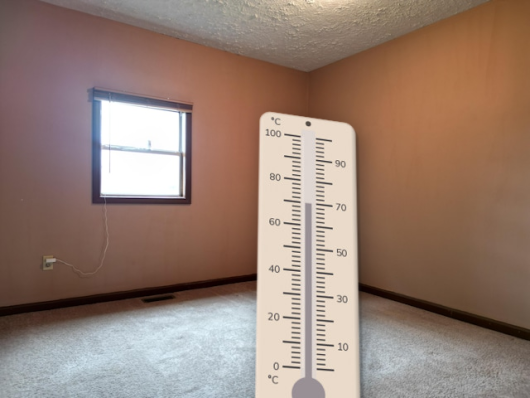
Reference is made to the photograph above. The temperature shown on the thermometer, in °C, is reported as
70 °C
